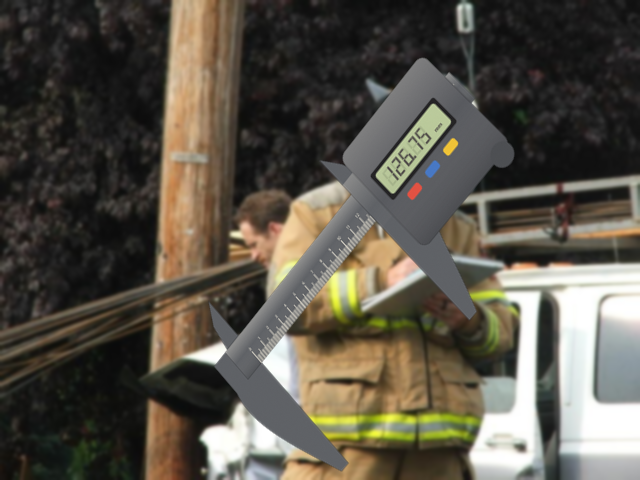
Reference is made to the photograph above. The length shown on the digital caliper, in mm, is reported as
126.75 mm
